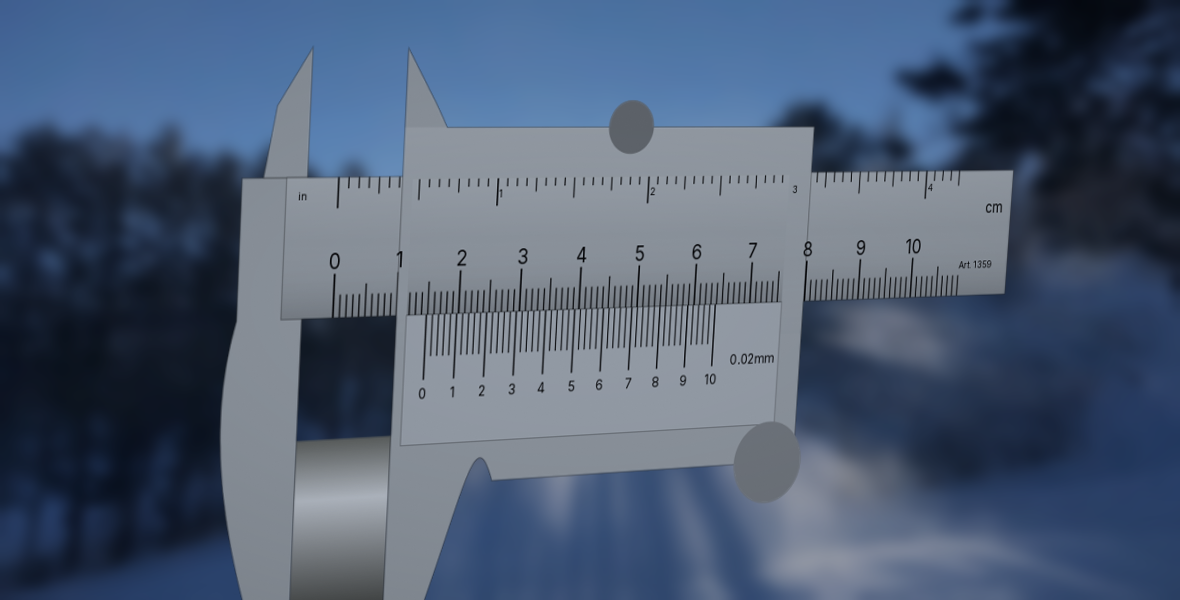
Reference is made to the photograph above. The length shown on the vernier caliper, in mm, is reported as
14.8 mm
